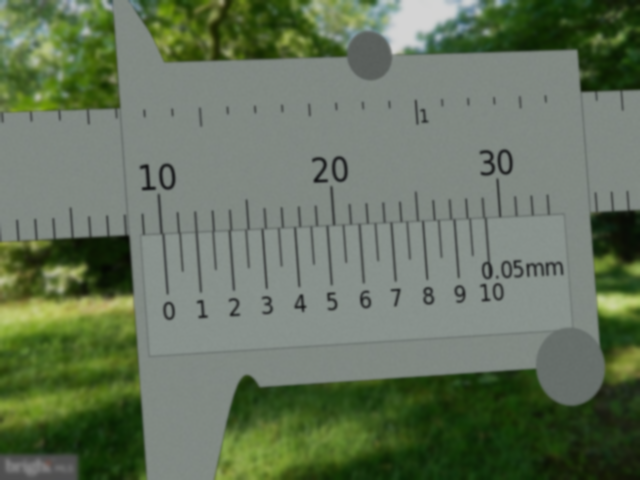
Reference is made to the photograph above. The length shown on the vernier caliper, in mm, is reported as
10.1 mm
